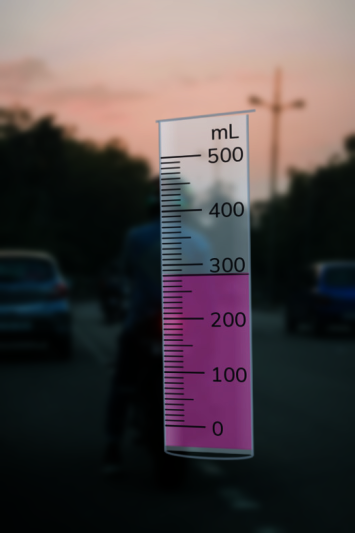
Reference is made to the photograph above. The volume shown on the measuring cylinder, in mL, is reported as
280 mL
